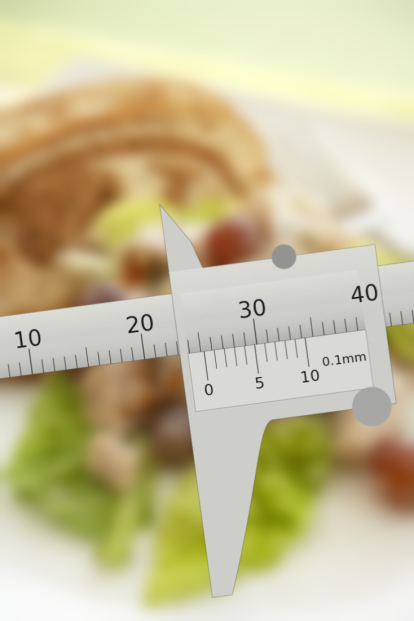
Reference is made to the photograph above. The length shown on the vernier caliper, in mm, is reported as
25.3 mm
